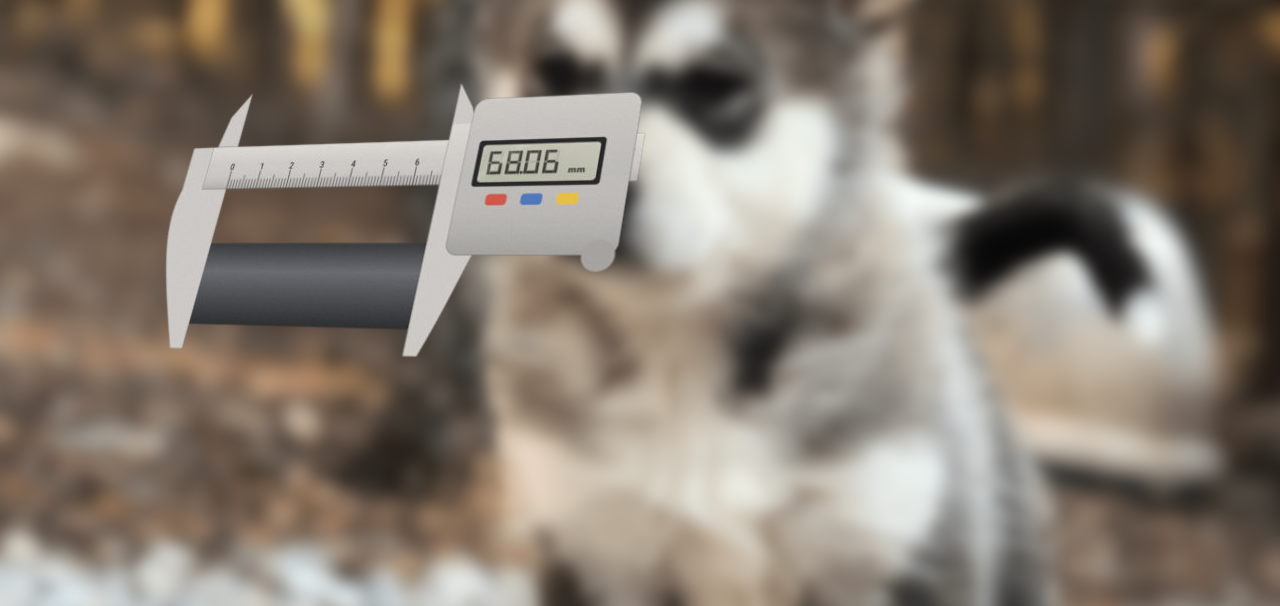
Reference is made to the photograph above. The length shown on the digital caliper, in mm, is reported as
68.06 mm
